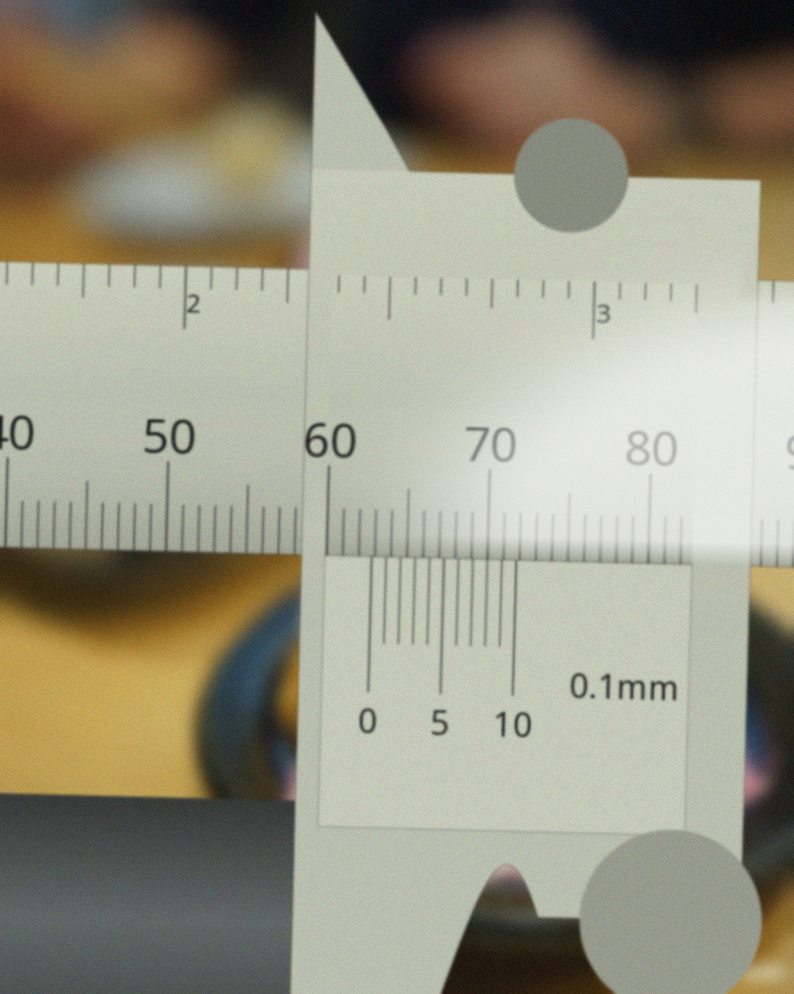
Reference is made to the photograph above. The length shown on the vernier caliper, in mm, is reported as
62.8 mm
